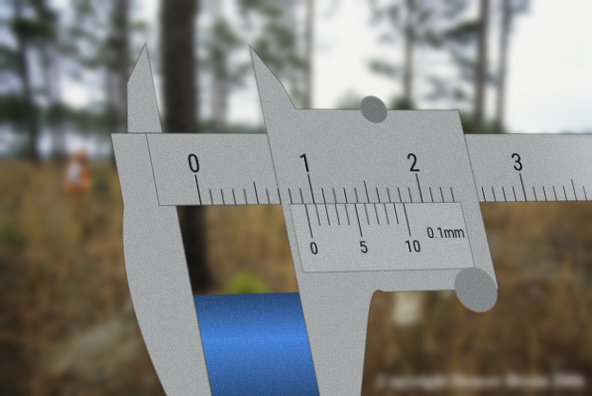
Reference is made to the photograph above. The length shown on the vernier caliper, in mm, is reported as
9.2 mm
